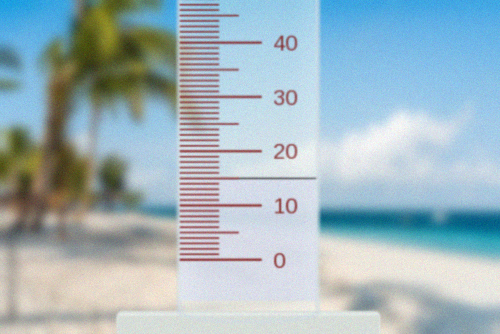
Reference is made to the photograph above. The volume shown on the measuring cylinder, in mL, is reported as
15 mL
